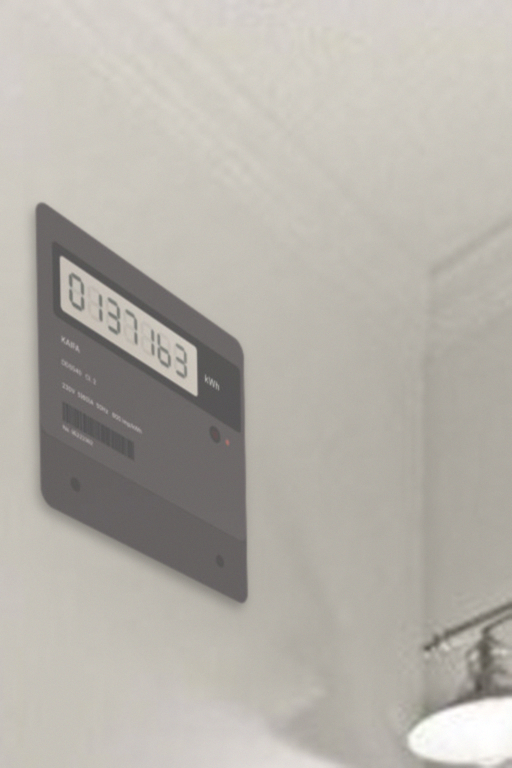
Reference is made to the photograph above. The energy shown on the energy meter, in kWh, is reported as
137163 kWh
